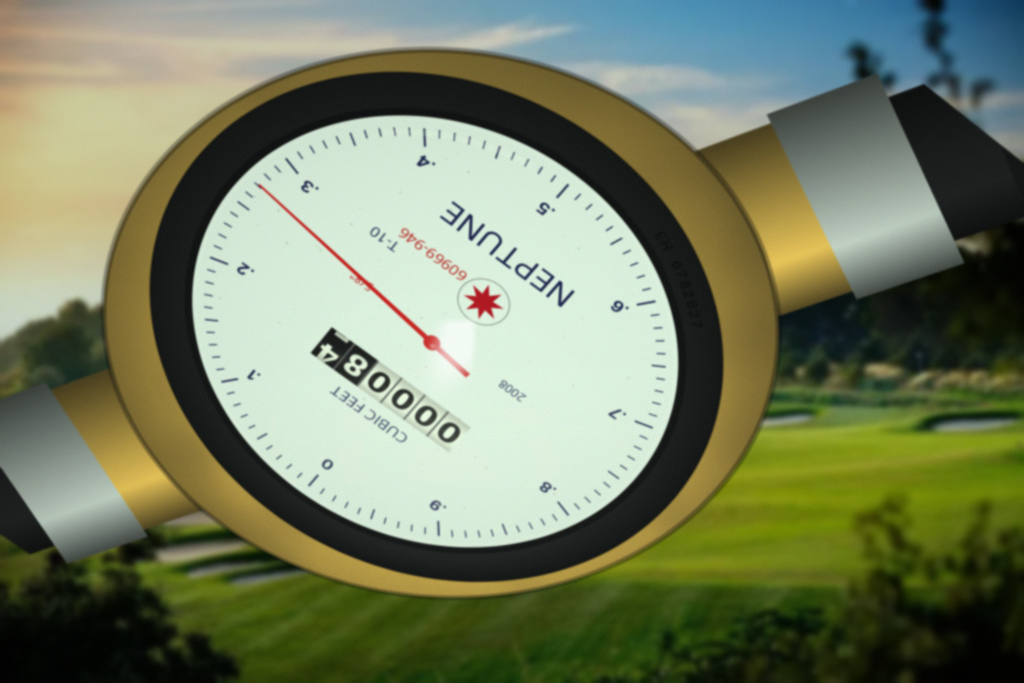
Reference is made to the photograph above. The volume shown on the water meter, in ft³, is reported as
84.27 ft³
